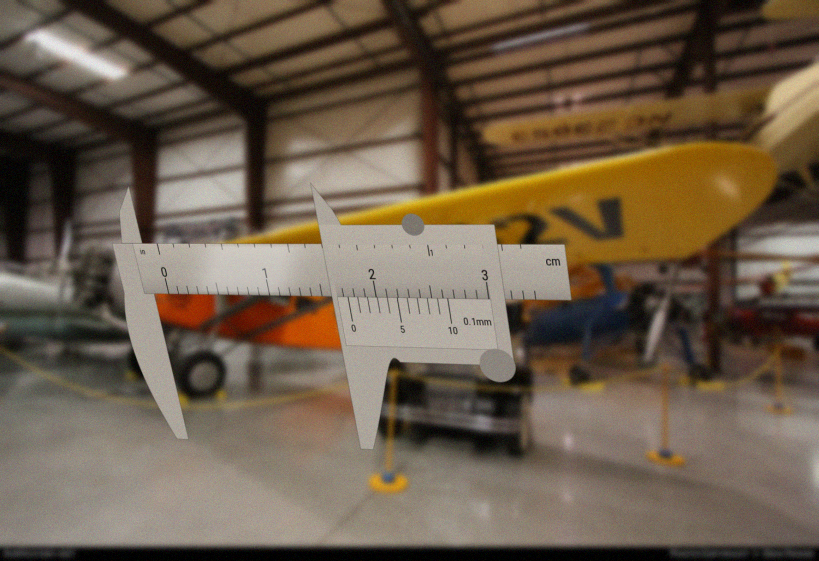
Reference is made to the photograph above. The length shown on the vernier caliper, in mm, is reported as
17.4 mm
